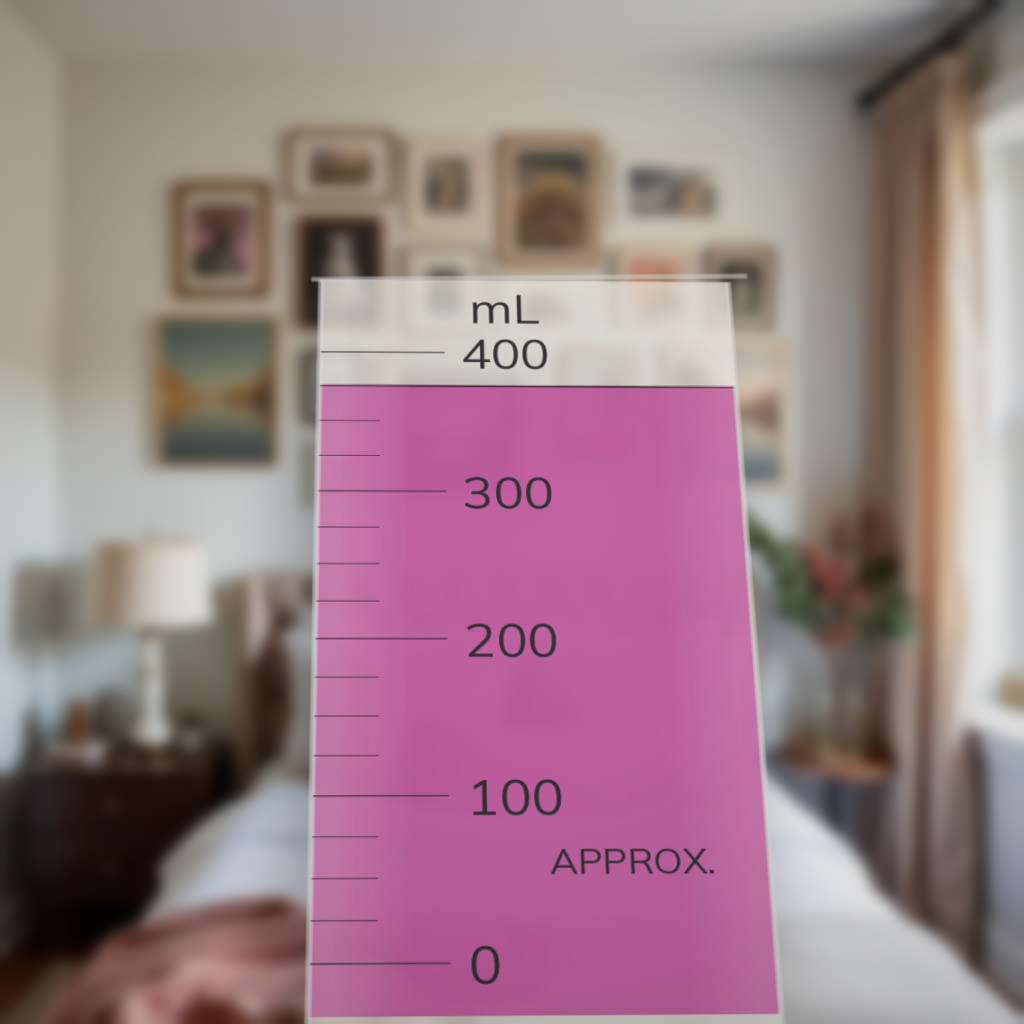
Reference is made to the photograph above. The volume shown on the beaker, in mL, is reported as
375 mL
